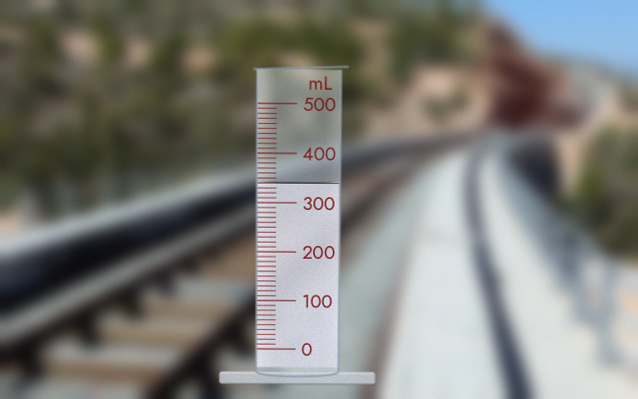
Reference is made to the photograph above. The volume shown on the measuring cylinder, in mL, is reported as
340 mL
